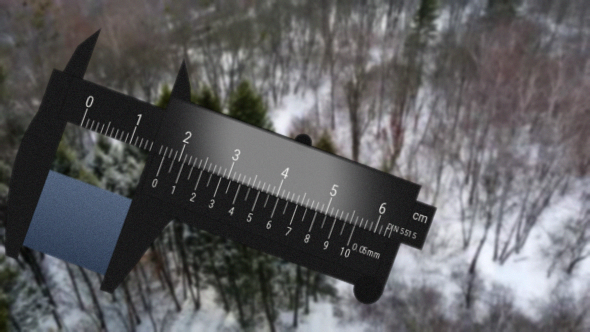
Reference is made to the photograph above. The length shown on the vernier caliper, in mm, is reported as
17.0 mm
